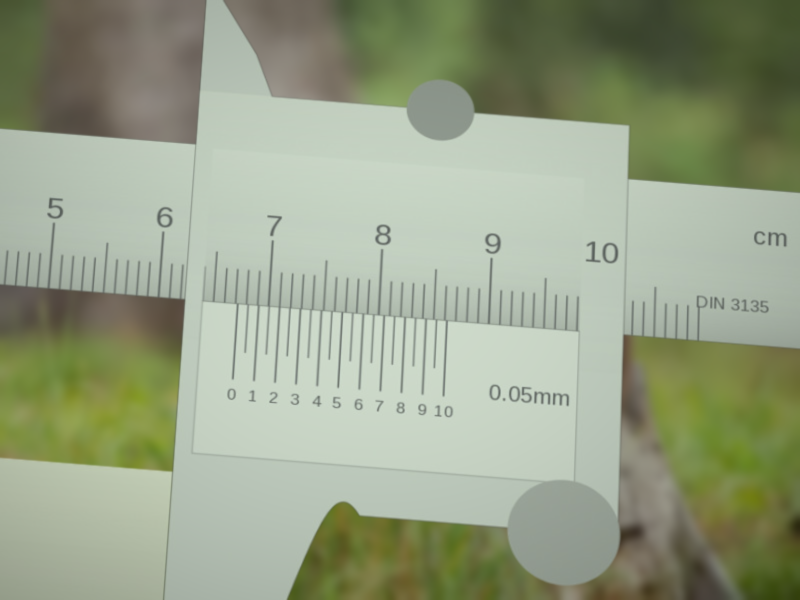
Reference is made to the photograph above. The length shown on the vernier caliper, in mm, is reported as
67.2 mm
